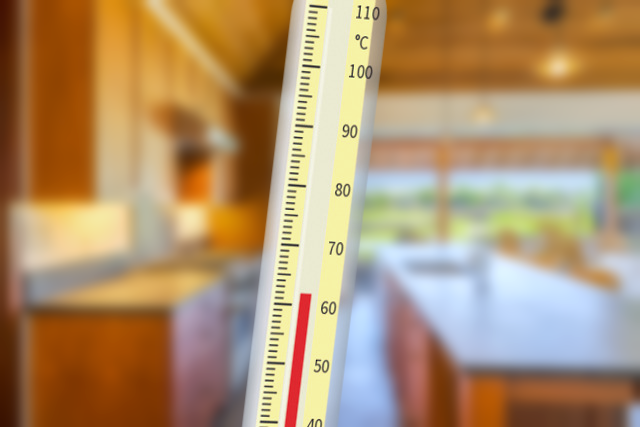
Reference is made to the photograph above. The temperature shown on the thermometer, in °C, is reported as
62 °C
